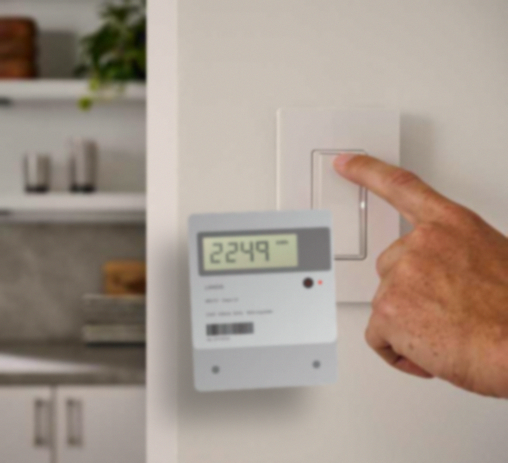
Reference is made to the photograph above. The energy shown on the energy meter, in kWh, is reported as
2249 kWh
